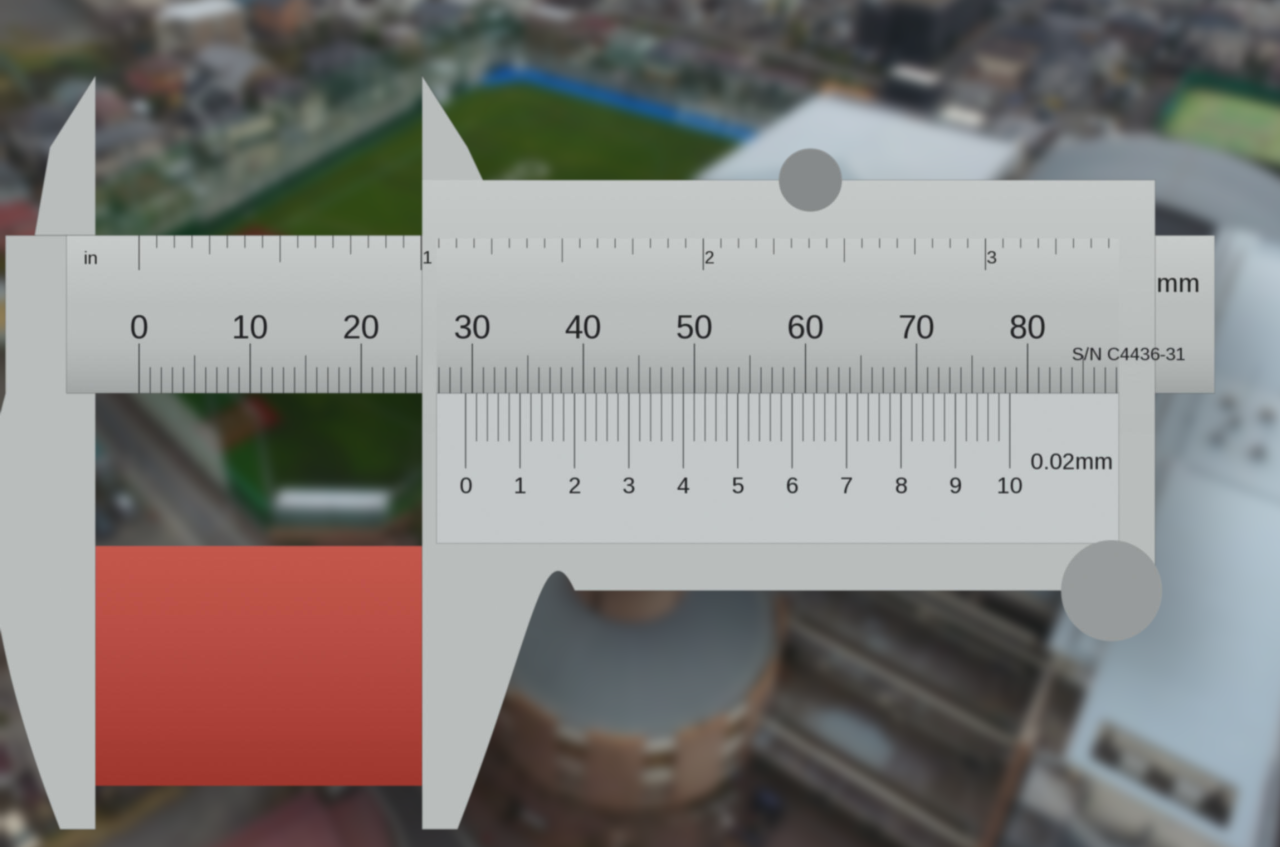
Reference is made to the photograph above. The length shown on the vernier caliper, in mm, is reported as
29.4 mm
